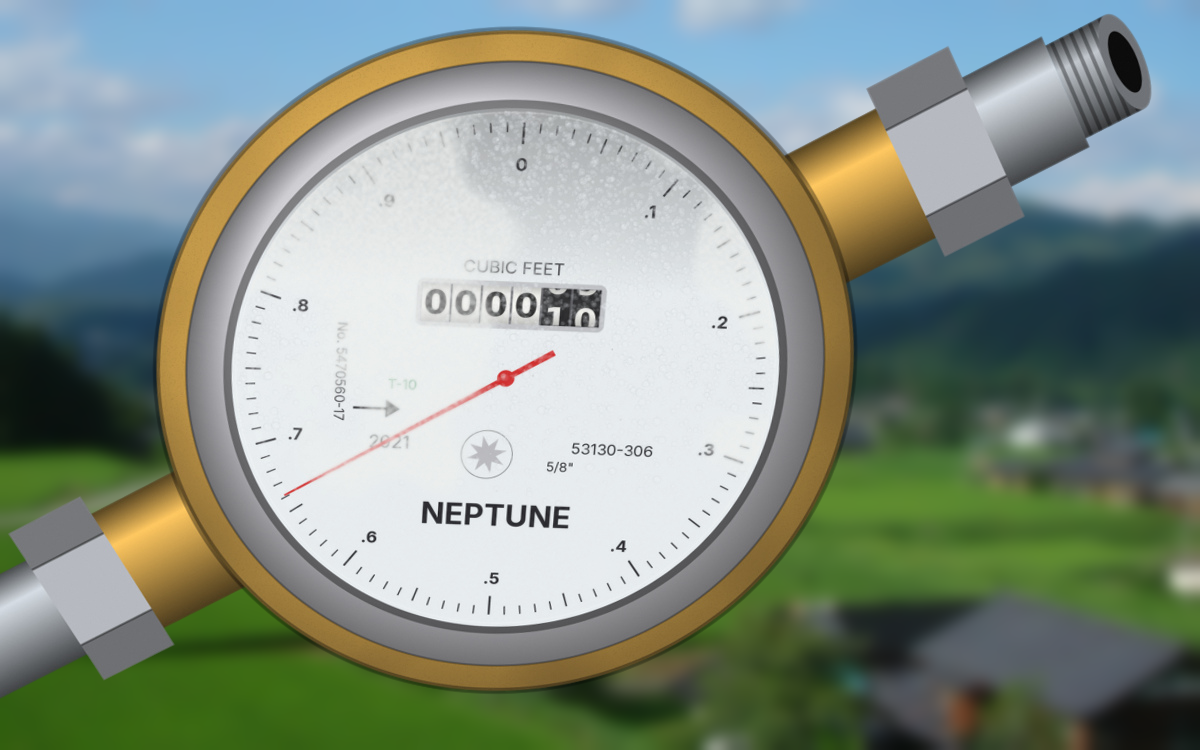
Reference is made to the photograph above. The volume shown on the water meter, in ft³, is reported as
9.66 ft³
